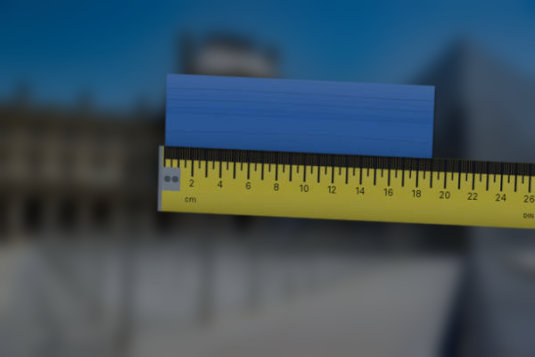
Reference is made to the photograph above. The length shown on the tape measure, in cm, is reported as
19 cm
